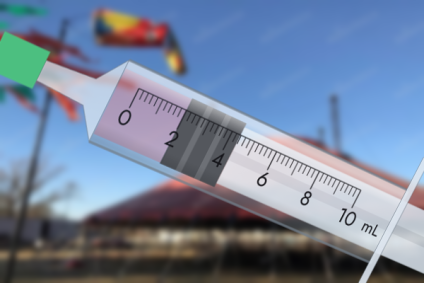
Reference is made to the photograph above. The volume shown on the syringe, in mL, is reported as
2 mL
